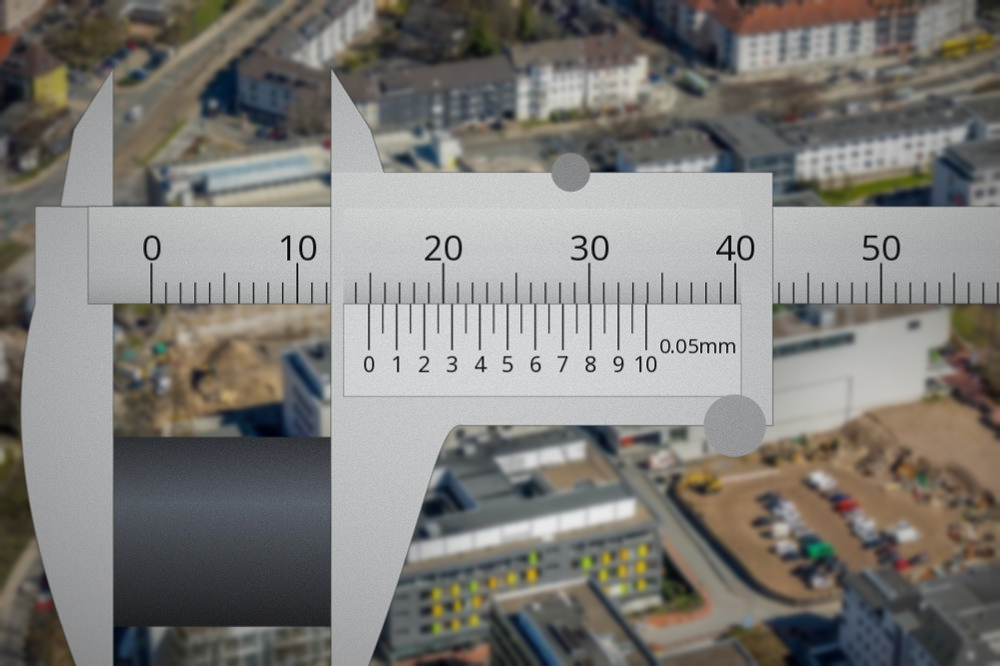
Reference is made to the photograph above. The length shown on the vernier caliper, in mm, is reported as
14.9 mm
